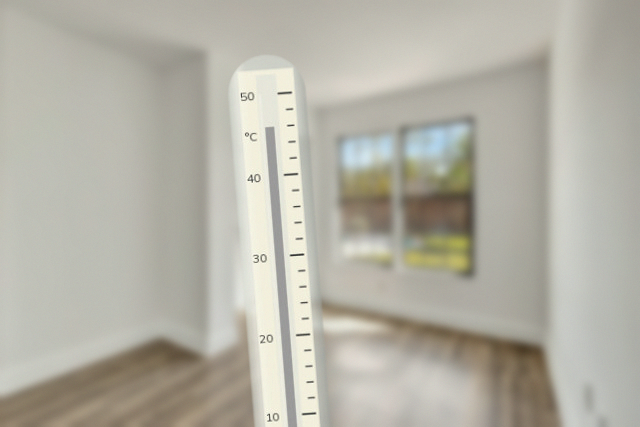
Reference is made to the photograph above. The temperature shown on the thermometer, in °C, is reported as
46 °C
